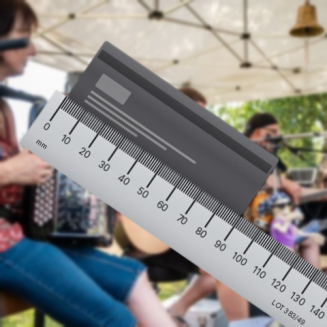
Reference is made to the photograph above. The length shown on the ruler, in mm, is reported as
90 mm
